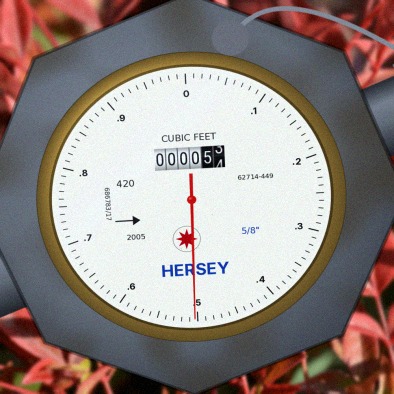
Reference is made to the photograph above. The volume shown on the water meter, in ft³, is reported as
53.50 ft³
